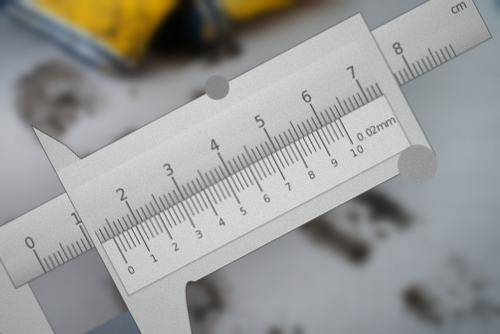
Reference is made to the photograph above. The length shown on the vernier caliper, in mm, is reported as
14.6 mm
